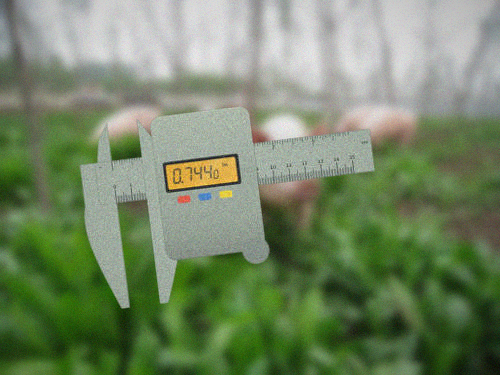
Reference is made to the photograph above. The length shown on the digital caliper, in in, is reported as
0.7440 in
